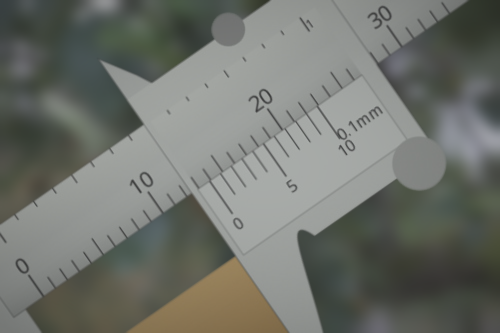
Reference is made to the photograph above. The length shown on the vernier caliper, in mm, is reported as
13.9 mm
